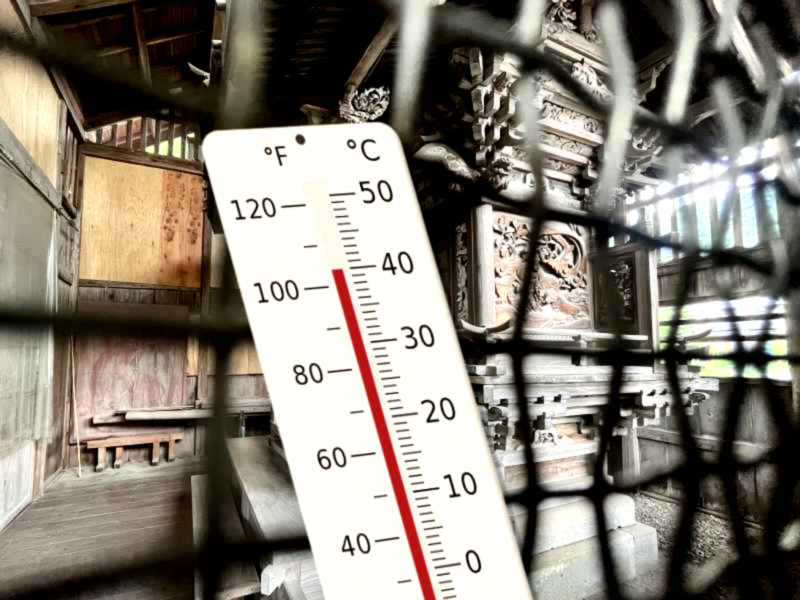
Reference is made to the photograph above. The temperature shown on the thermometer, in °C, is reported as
40 °C
